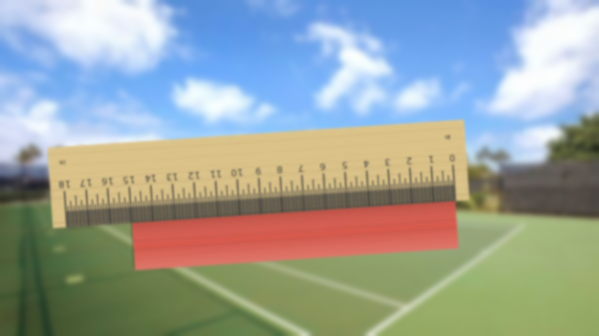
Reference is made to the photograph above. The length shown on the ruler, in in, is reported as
15 in
